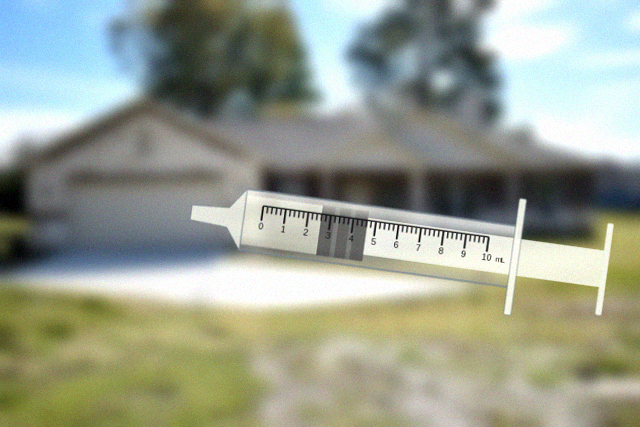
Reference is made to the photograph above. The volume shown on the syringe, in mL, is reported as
2.6 mL
